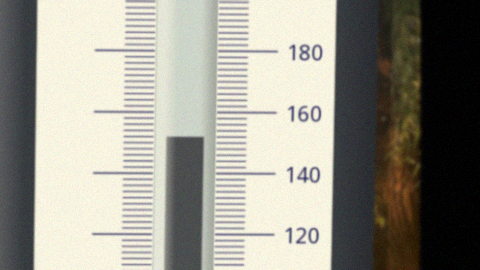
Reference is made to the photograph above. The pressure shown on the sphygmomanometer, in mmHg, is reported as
152 mmHg
